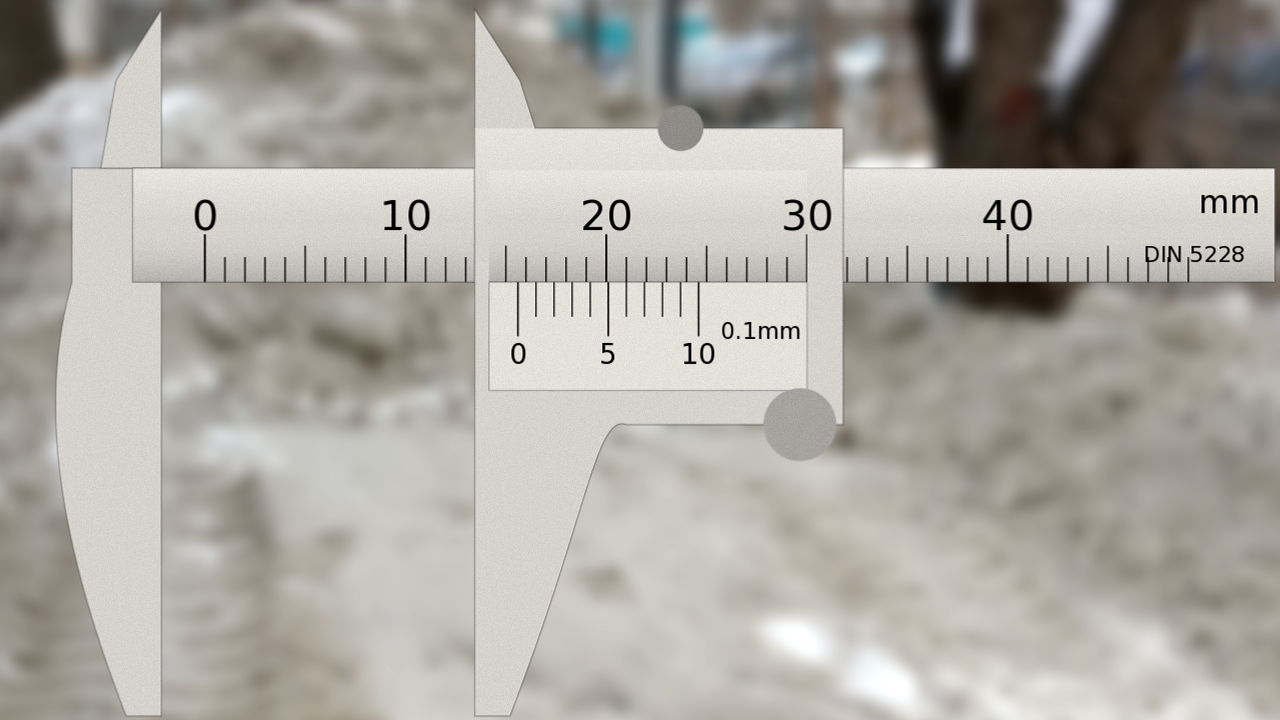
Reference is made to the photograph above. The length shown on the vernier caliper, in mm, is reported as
15.6 mm
